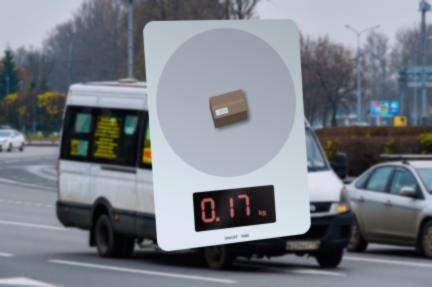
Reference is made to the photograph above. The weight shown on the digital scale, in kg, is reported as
0.17 kg
